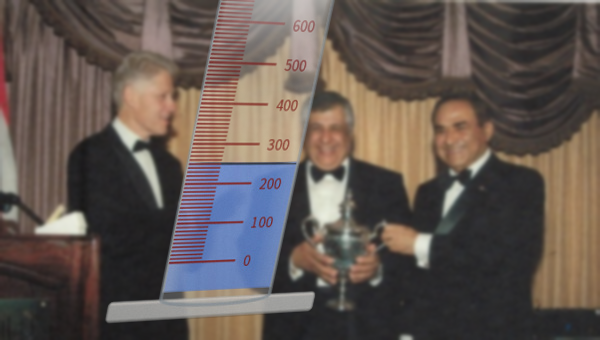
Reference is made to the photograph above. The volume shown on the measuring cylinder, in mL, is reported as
250 mL
